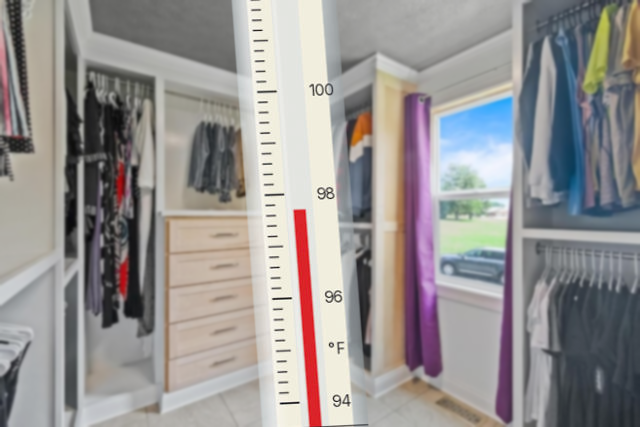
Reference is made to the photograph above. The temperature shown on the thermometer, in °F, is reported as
97.7 °F
